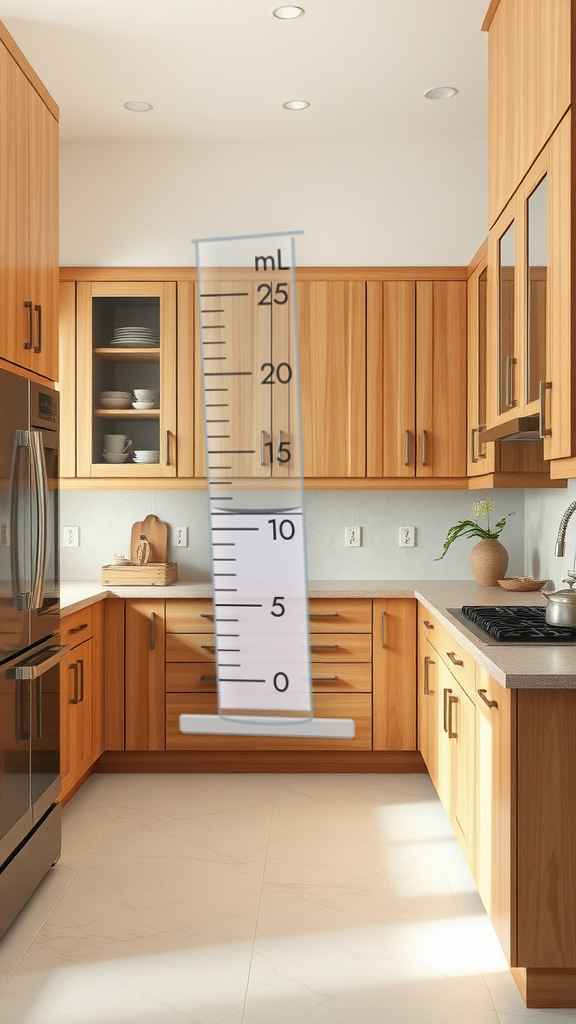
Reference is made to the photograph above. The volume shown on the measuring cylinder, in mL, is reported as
11 mL
